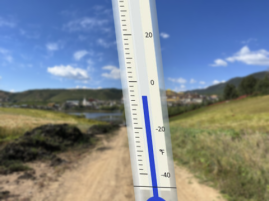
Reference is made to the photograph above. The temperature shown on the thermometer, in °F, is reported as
-6 °F
